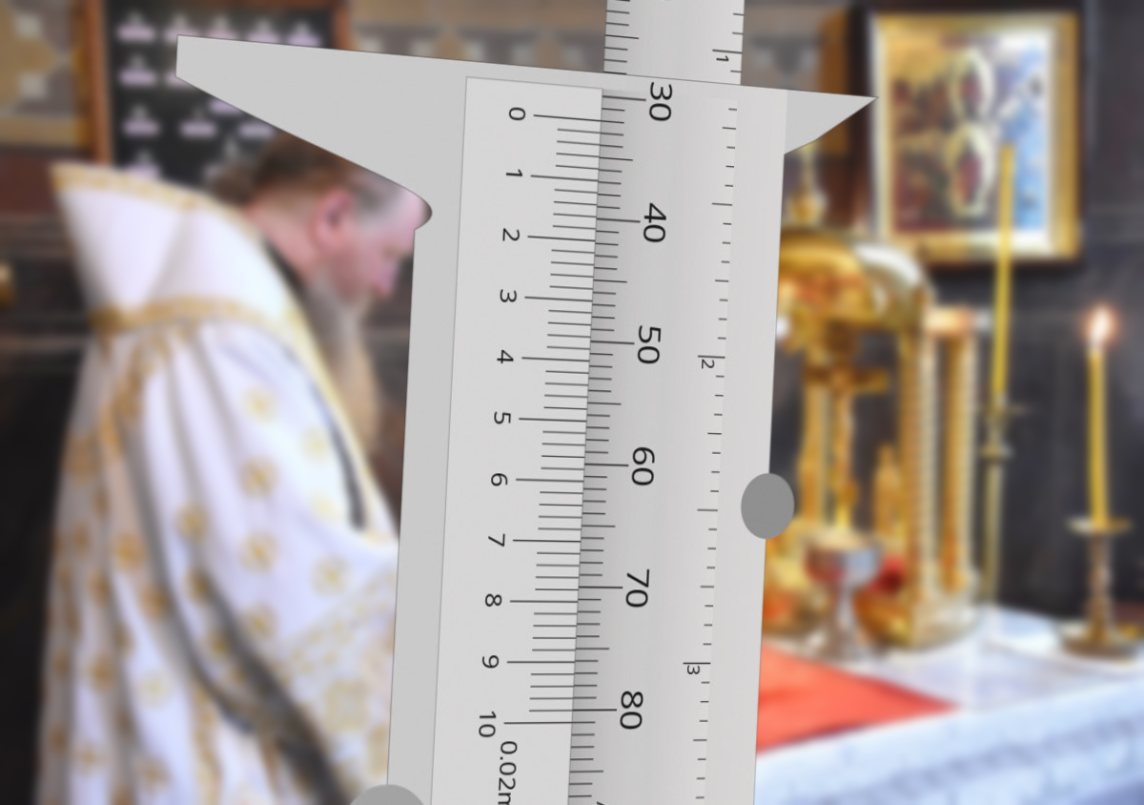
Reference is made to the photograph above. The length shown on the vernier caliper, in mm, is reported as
32.0 mm
